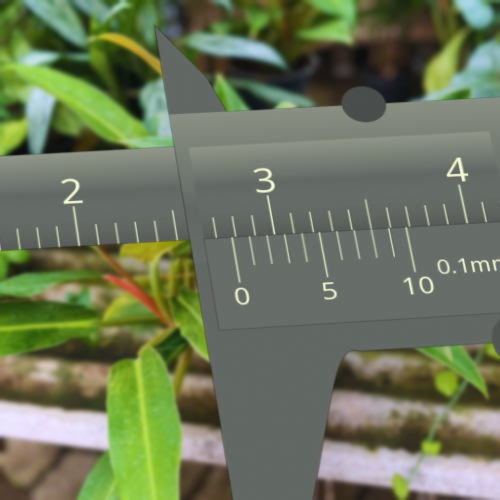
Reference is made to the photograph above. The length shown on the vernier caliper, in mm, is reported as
27.8 mm
